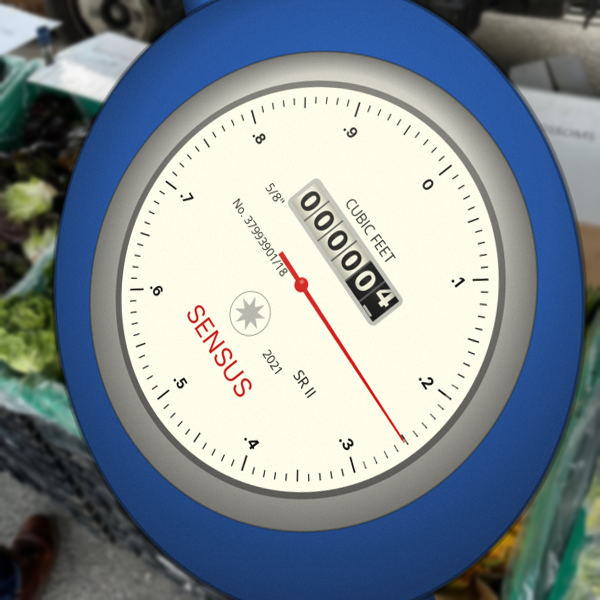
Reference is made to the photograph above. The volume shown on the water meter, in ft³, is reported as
4.25 ft³
